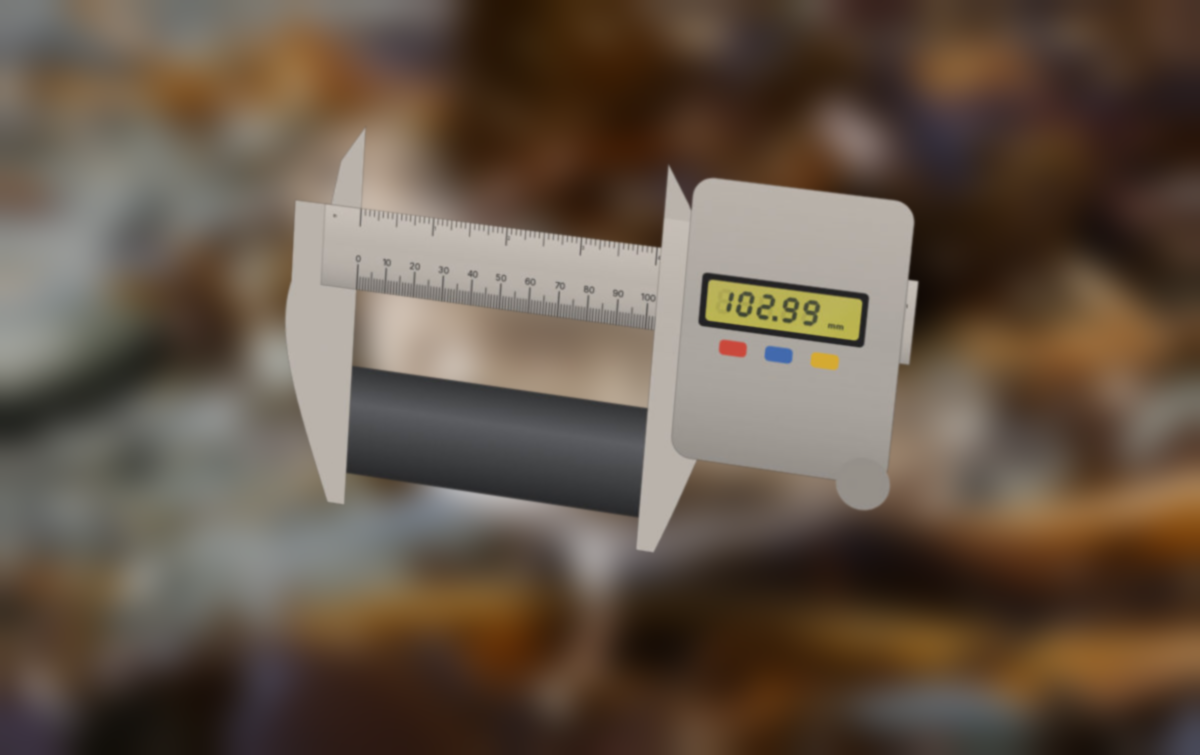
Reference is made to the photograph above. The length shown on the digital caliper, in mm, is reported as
102.99 mm
